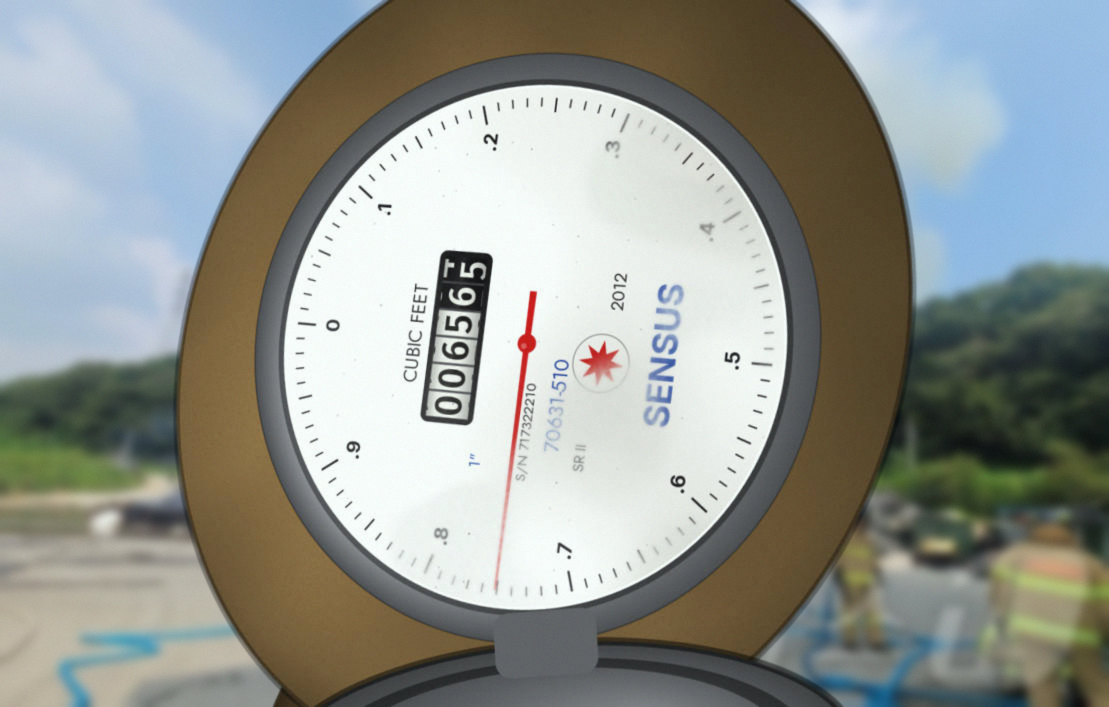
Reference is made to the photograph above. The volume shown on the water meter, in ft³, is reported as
6564.75 ft³
